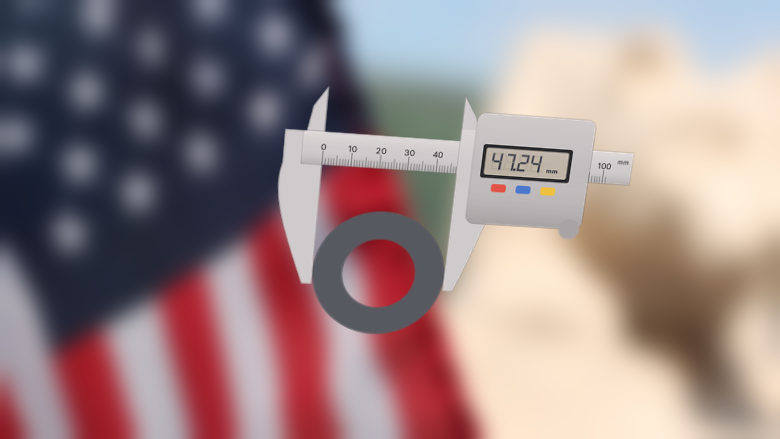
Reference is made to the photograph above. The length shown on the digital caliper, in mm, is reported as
47.24 mm
